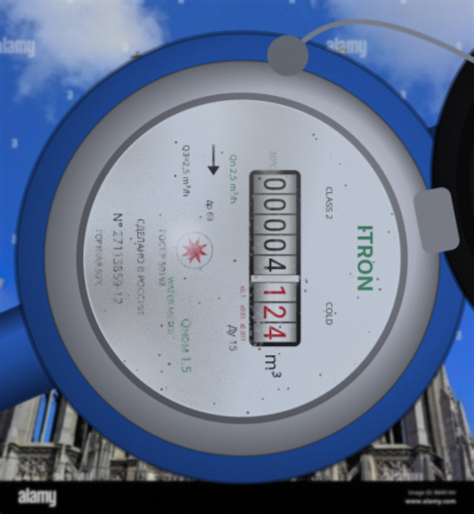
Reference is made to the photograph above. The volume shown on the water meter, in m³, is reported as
4.124 m³
